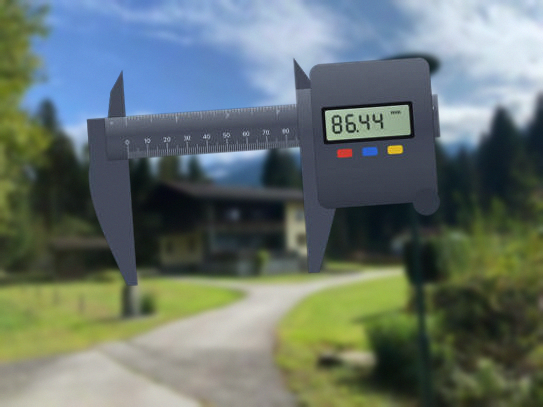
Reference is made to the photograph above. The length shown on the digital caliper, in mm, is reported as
86.44 mm
